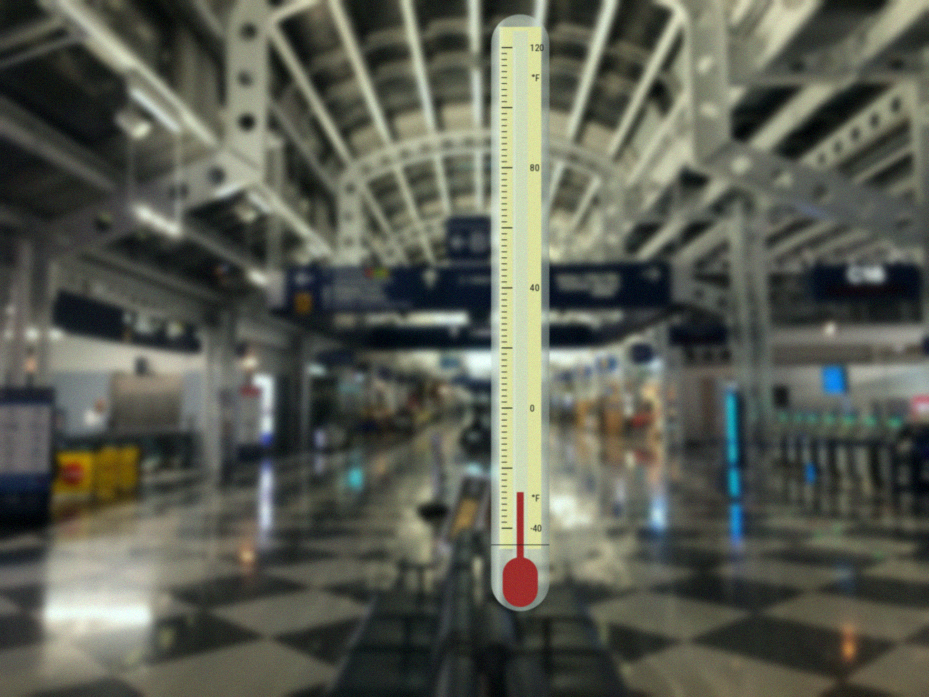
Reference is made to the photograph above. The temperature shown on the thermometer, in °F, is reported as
-28 °F
